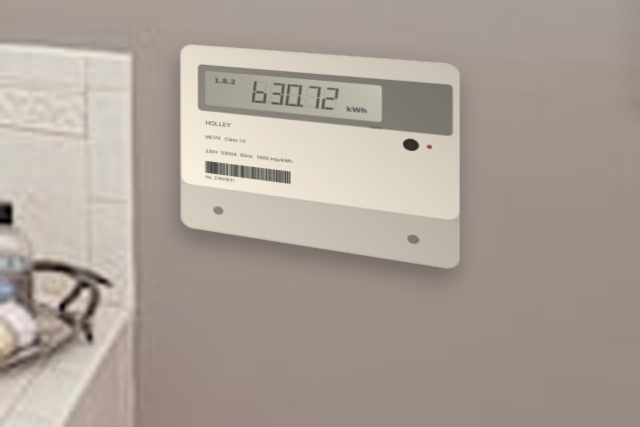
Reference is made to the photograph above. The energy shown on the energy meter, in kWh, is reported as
630.72 kWh
